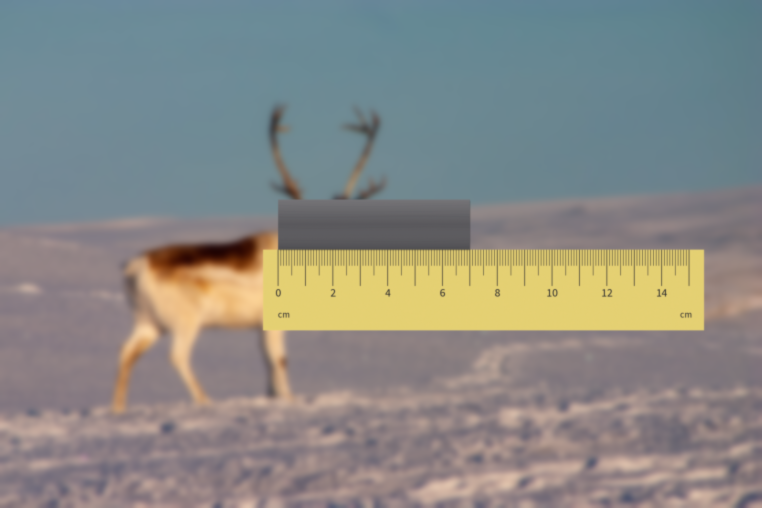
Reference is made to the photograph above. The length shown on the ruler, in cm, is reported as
7 cm
